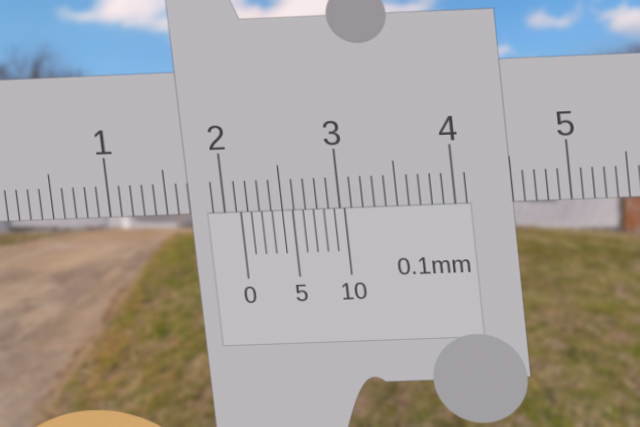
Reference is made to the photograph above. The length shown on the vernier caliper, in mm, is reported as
21.4 mm
